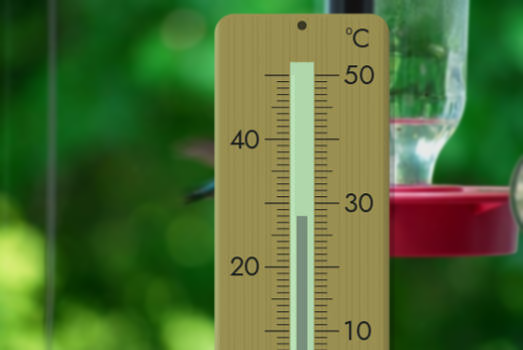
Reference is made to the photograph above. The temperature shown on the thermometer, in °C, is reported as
28 °C
